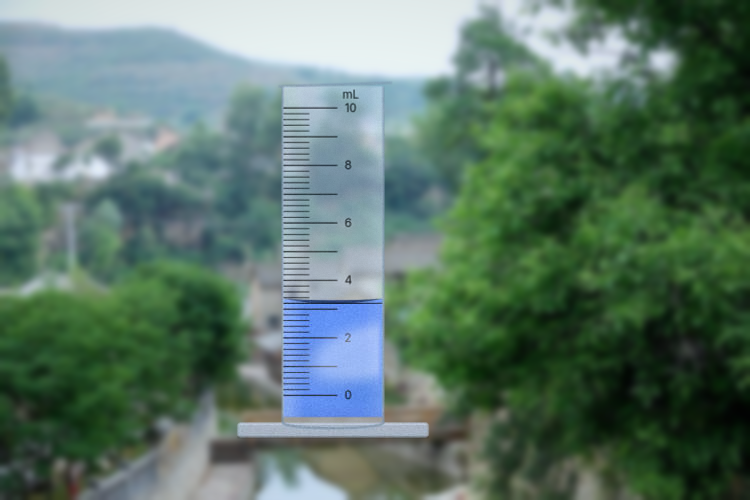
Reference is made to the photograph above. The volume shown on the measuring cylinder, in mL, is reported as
3.2 mL
